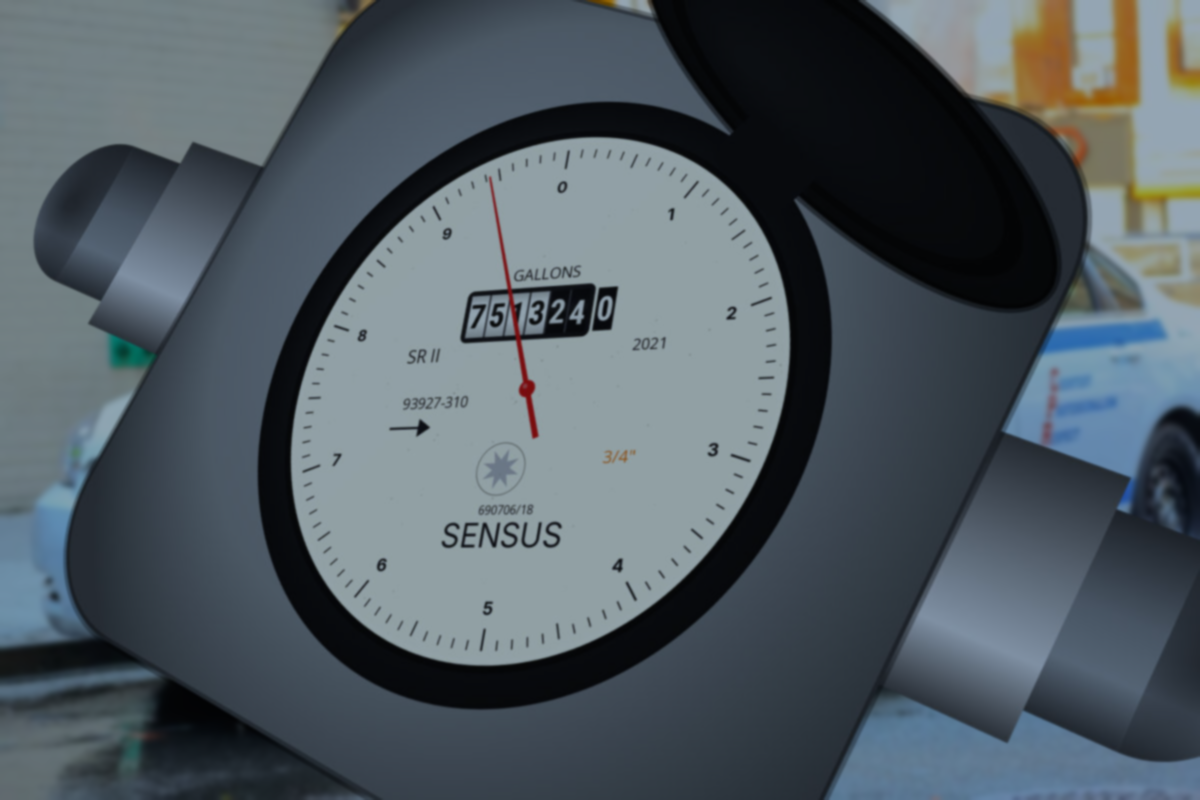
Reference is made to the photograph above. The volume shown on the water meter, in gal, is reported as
7513239.4 gal
